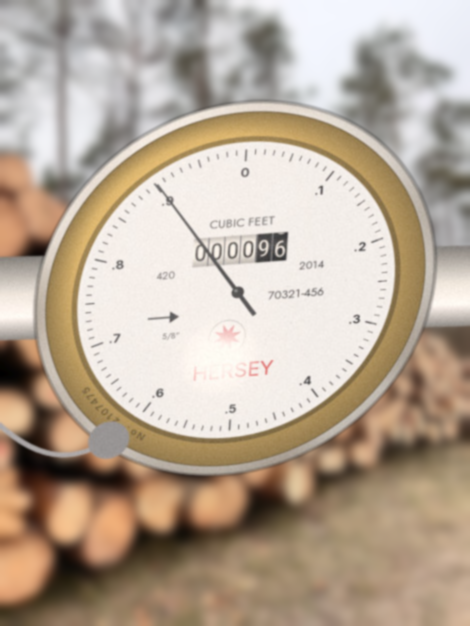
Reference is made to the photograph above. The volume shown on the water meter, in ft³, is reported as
95.90 ft³
